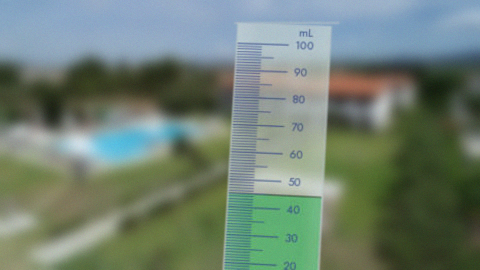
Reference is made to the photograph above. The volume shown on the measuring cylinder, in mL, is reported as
45 mL
